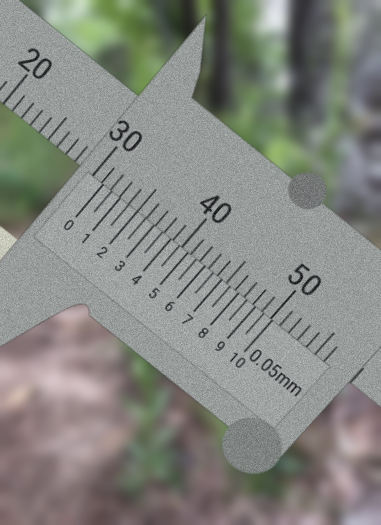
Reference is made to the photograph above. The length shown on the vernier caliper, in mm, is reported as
31.2 mm
